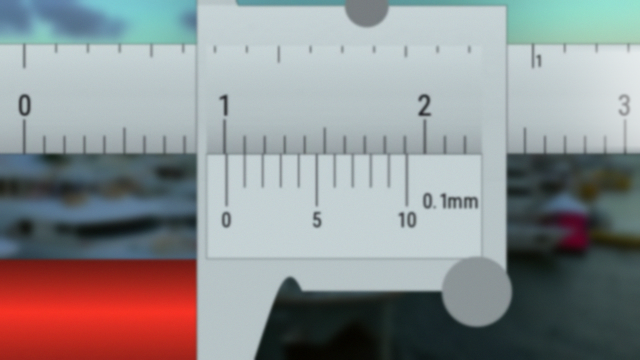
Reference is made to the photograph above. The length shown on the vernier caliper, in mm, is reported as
10.1 mm
